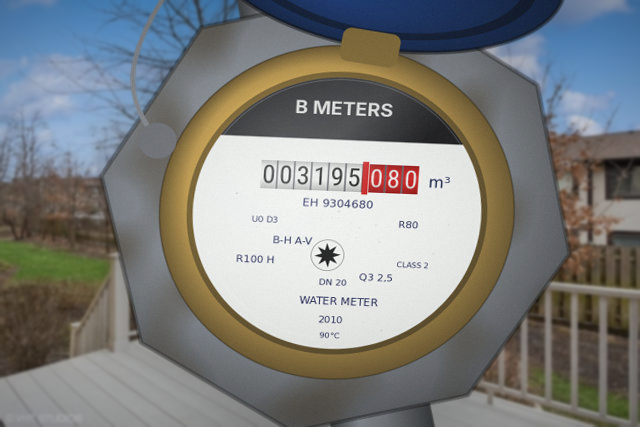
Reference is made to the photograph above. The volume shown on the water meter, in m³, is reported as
3195.080 m³
